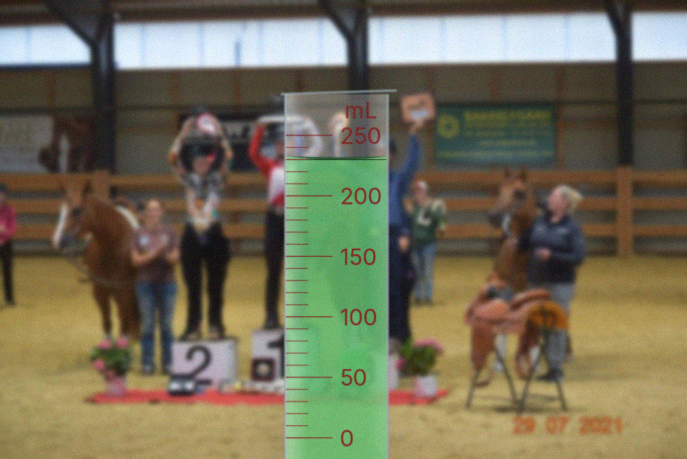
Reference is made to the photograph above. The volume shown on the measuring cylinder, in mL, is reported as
230 mL
